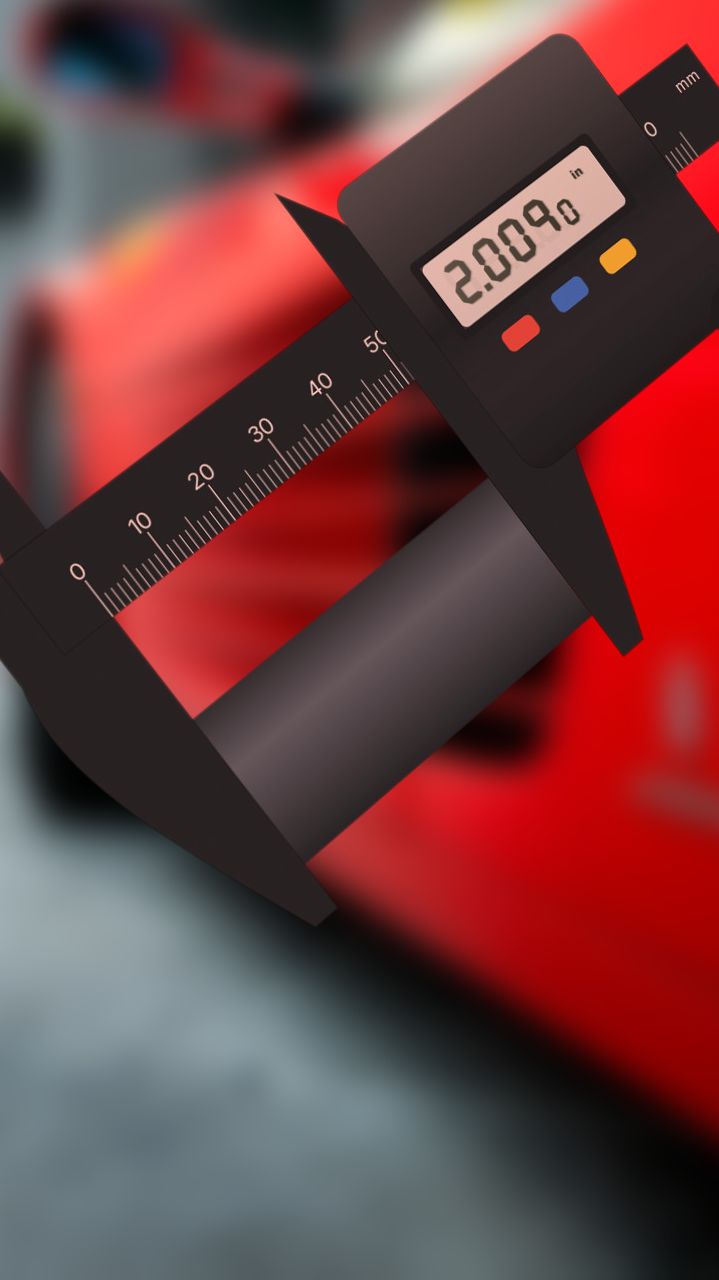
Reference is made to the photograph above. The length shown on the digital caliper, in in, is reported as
2.0090 in
